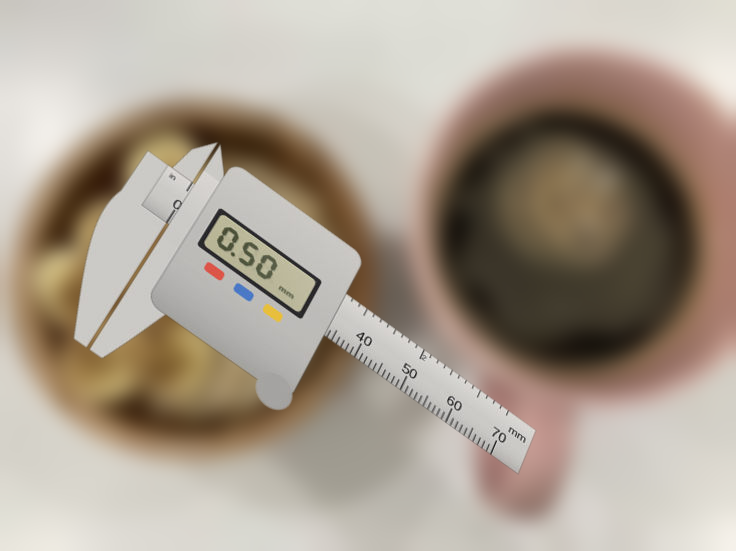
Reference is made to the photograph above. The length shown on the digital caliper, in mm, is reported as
0.50 mm
